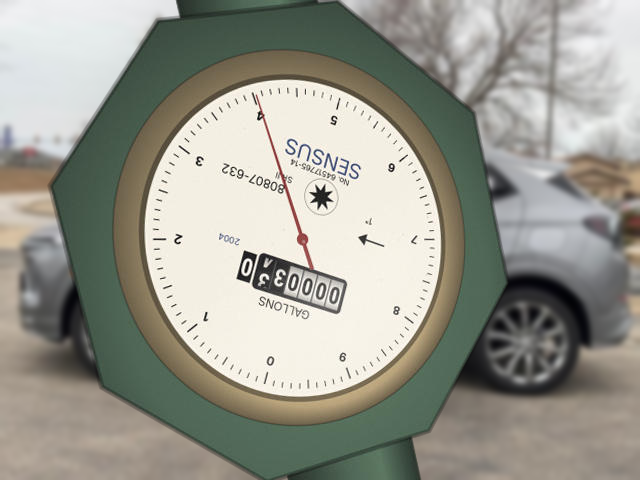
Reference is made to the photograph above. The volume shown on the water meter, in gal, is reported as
334.0 gal
